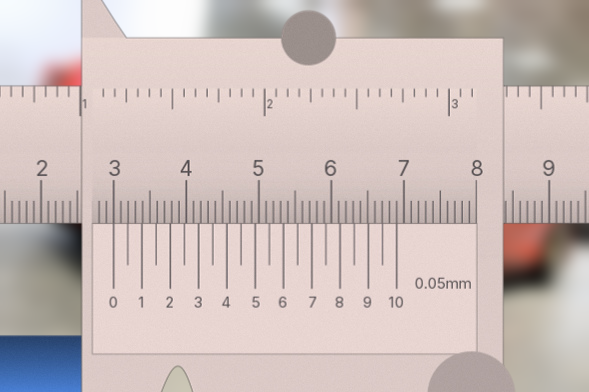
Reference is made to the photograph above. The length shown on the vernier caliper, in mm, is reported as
30.0 mm
